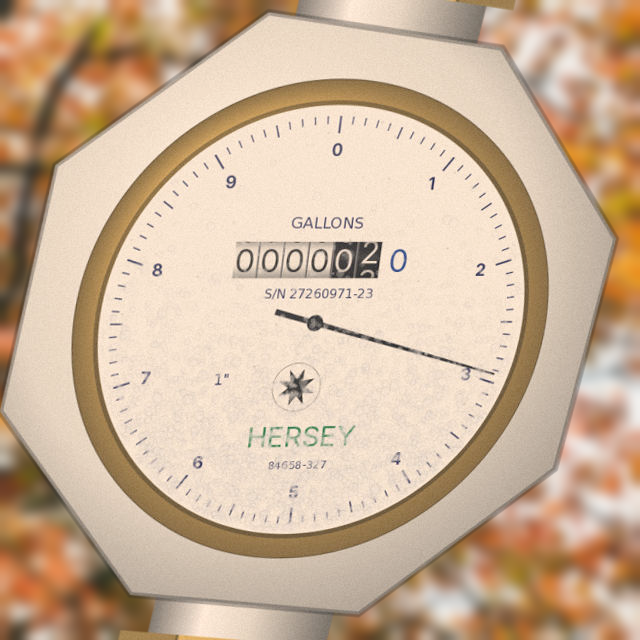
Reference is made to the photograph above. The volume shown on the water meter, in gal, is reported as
22.9 gal
